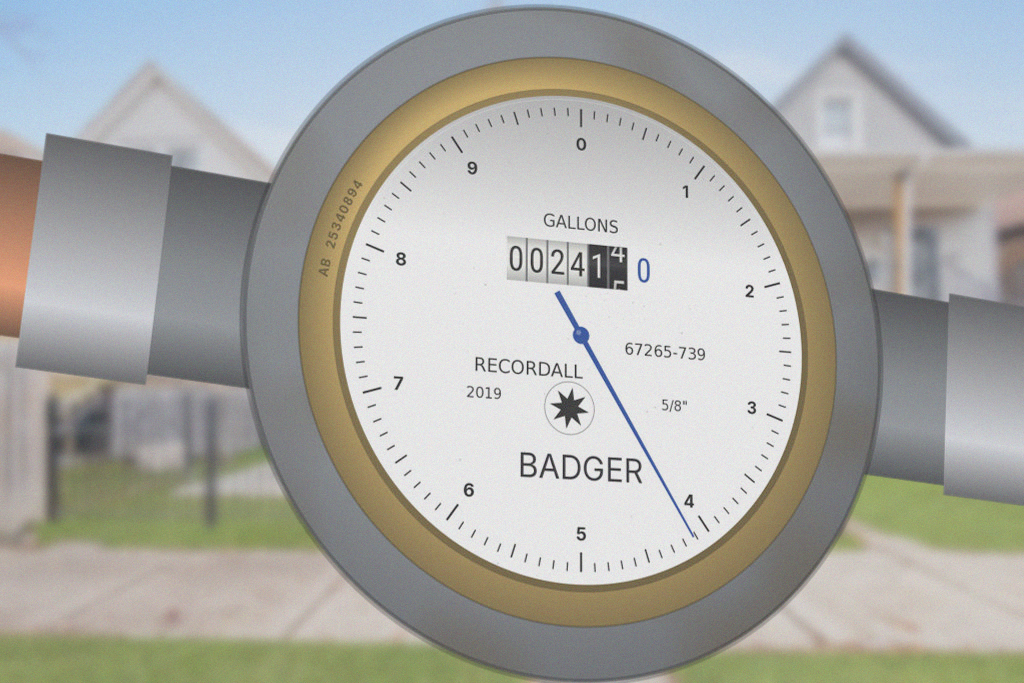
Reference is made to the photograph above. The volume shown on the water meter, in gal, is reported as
24144.1 gal
